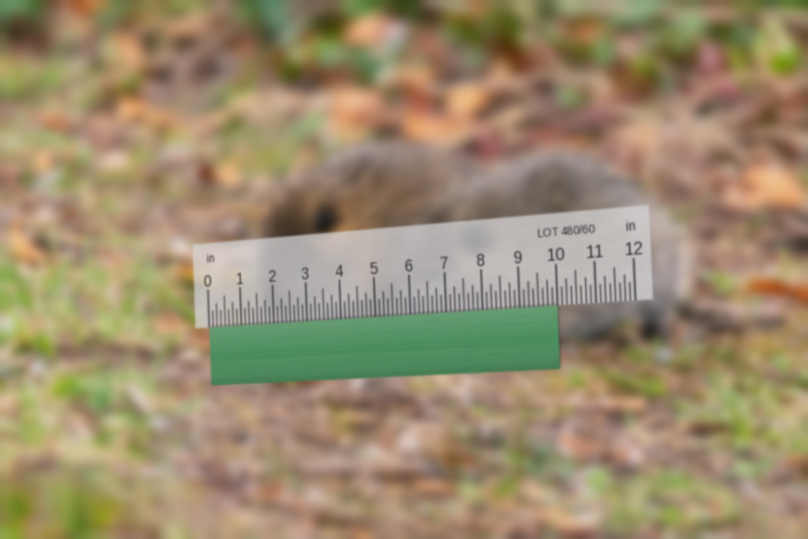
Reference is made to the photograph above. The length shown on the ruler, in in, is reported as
10 in
